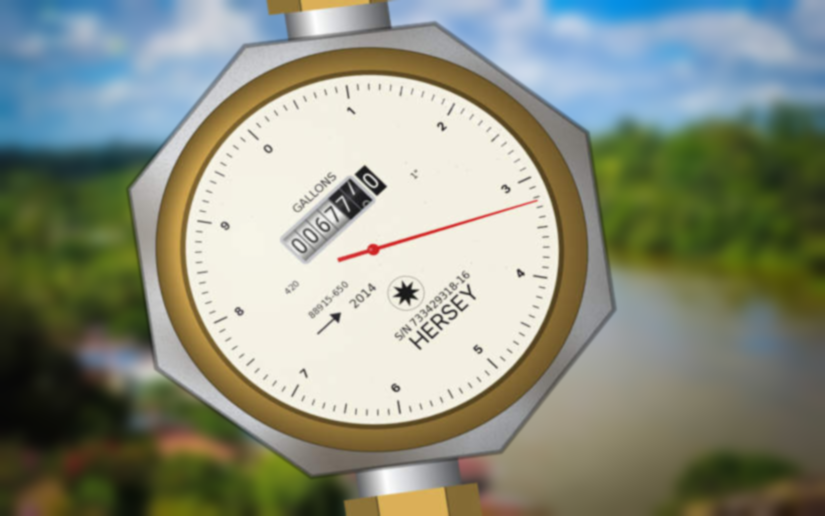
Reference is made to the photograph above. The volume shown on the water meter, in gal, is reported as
67773.2 gal
